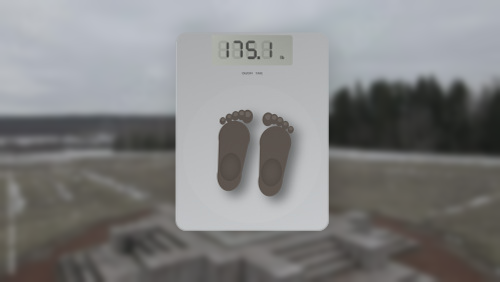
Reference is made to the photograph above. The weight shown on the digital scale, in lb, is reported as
175.1 lb
